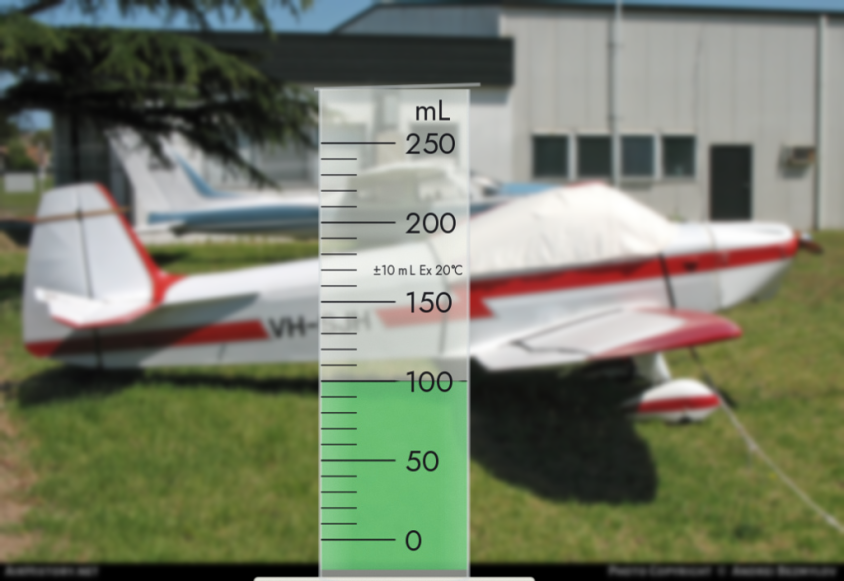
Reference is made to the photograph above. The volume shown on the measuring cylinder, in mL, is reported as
100 mL
